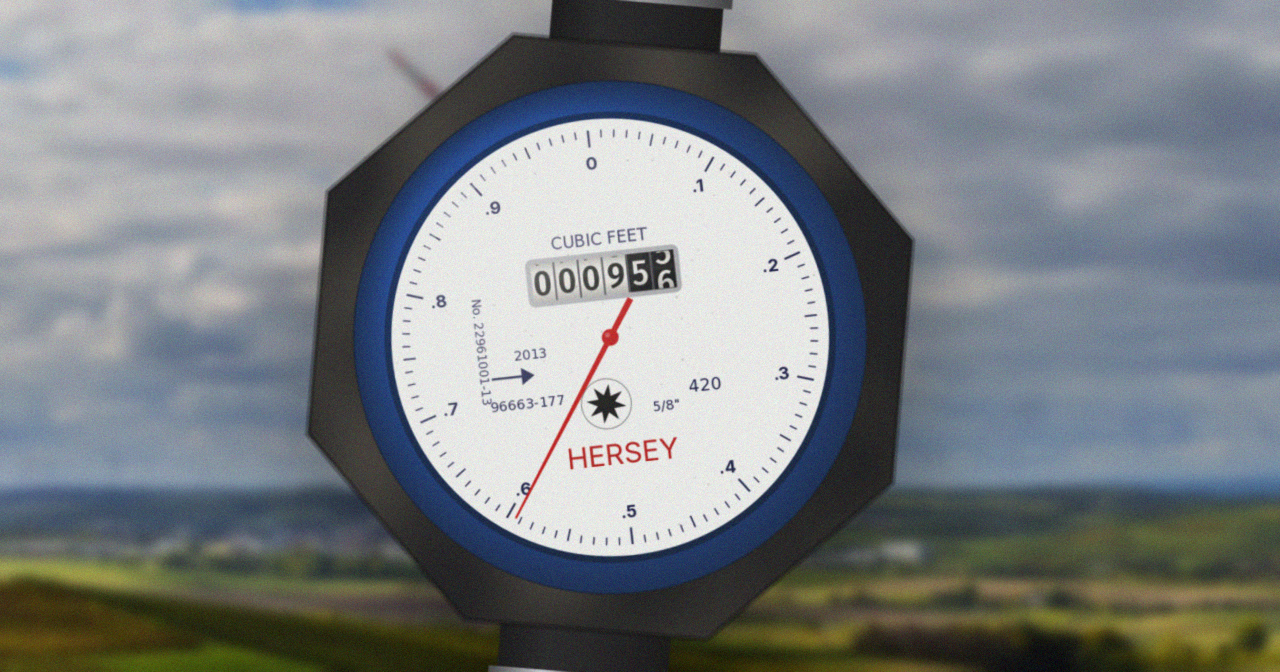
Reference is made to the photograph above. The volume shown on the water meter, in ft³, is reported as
955.59 ft³
